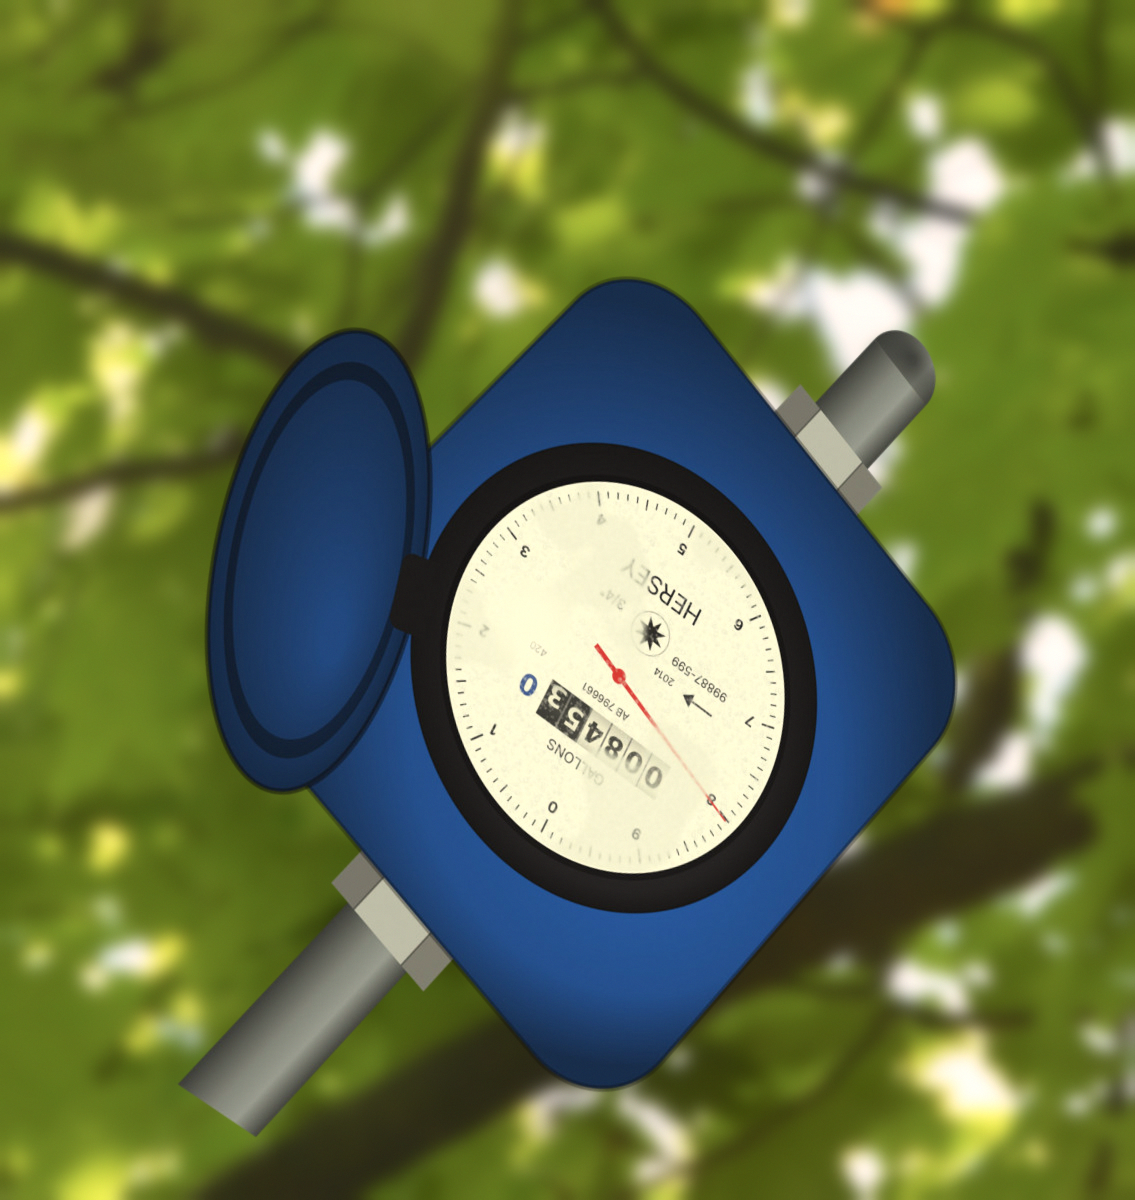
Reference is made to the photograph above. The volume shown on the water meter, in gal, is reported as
84528.0 gal
